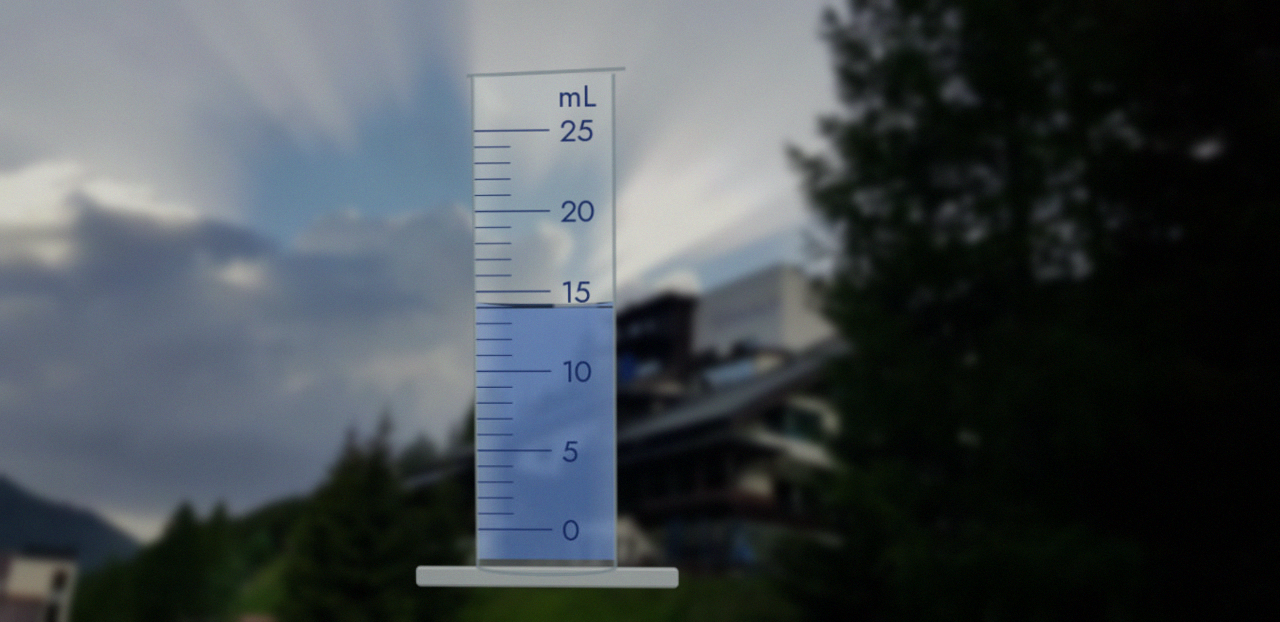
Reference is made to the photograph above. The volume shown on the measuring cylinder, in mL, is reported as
14 mL
